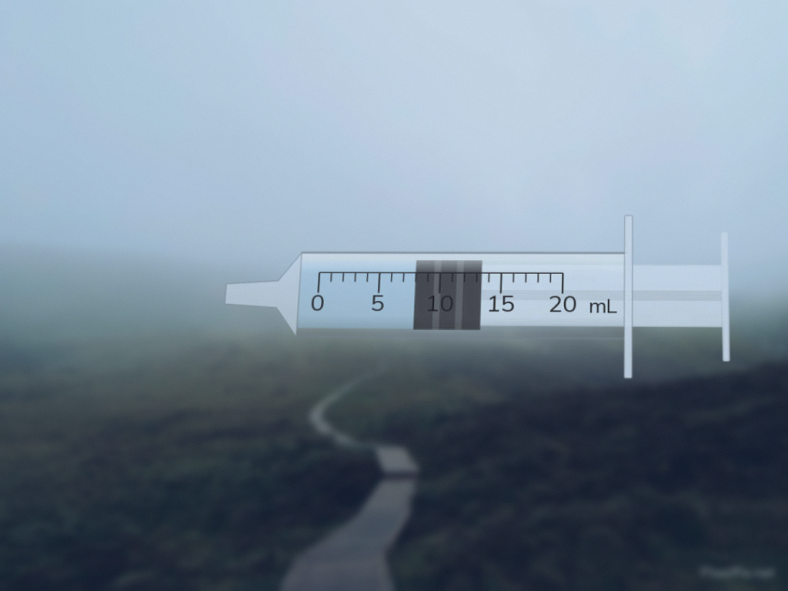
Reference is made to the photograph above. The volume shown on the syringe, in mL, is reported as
8 mL
